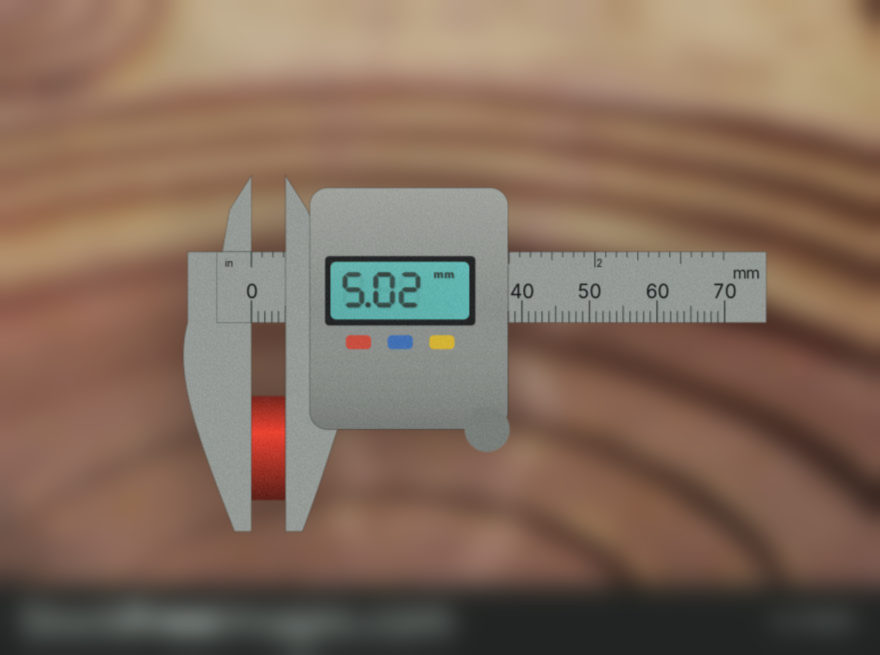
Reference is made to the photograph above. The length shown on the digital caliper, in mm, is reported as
5.02 mm
